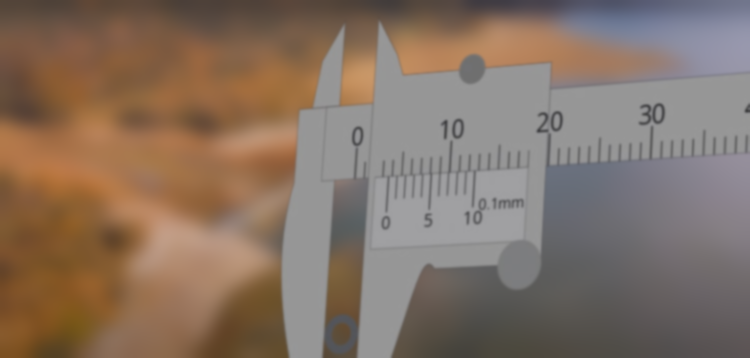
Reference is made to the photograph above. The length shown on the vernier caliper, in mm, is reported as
3.6 mm
